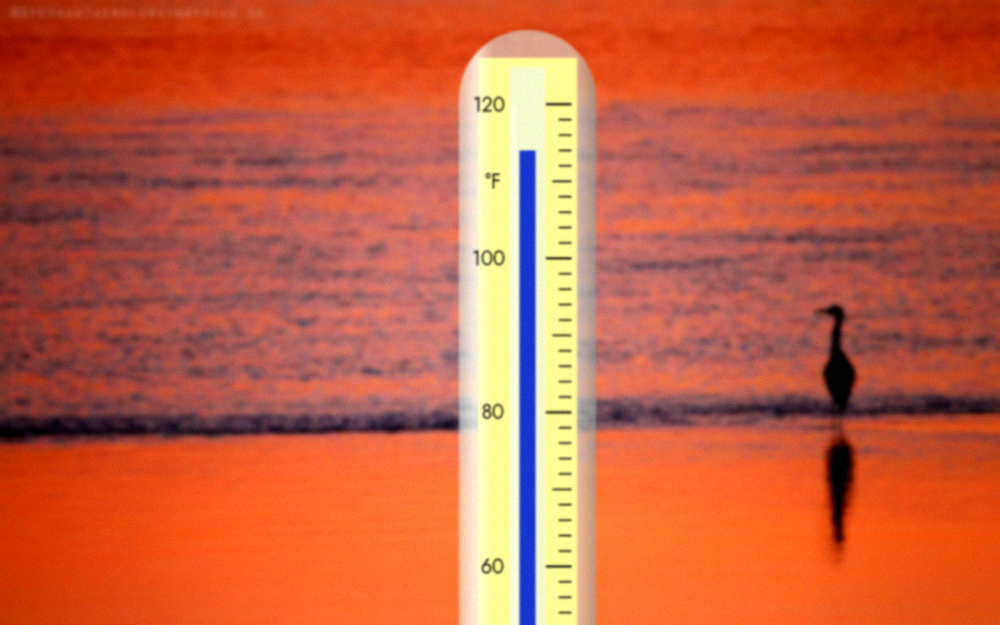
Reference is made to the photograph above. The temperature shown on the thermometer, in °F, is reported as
114 °F
